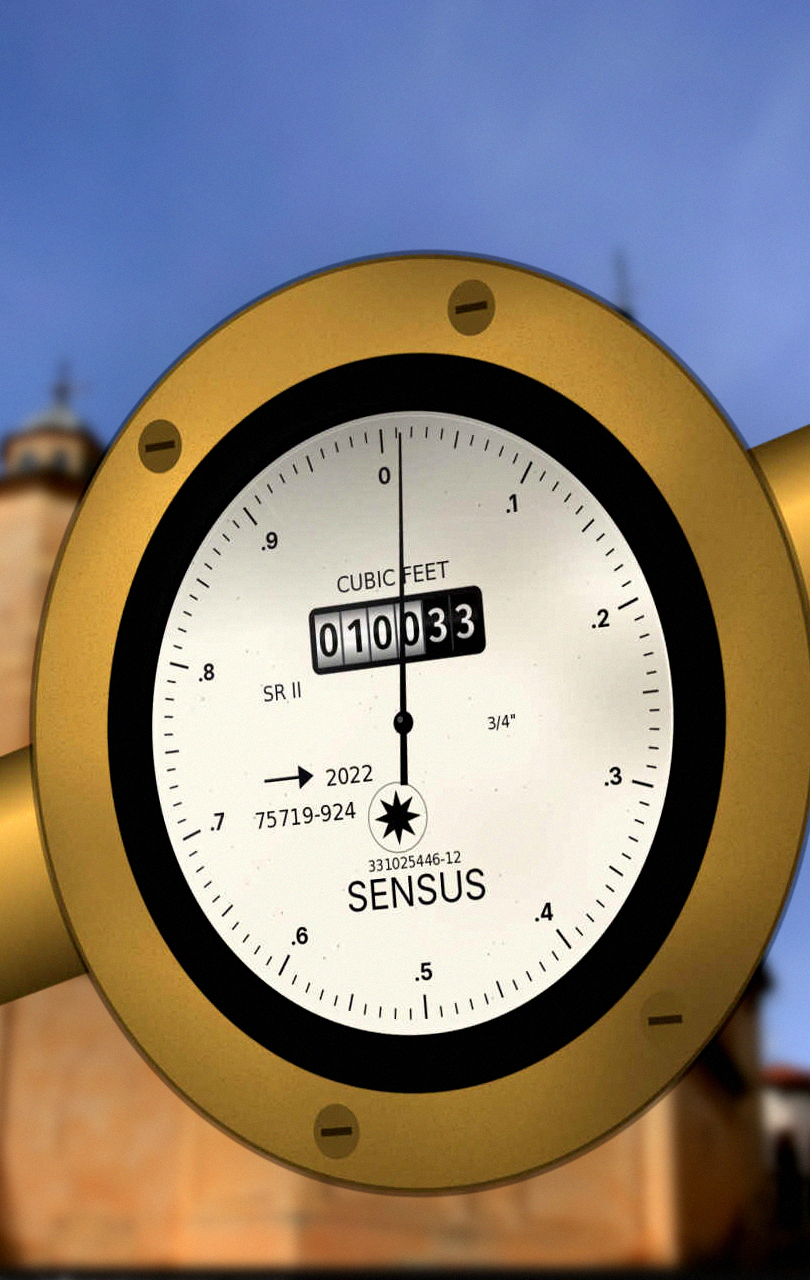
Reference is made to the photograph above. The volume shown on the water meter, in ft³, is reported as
10033.01 ft³
